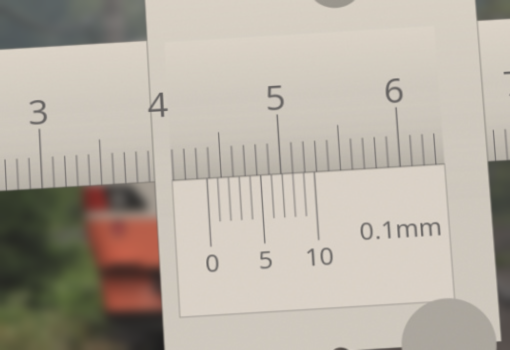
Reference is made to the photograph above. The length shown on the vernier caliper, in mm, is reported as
43.8 mm
